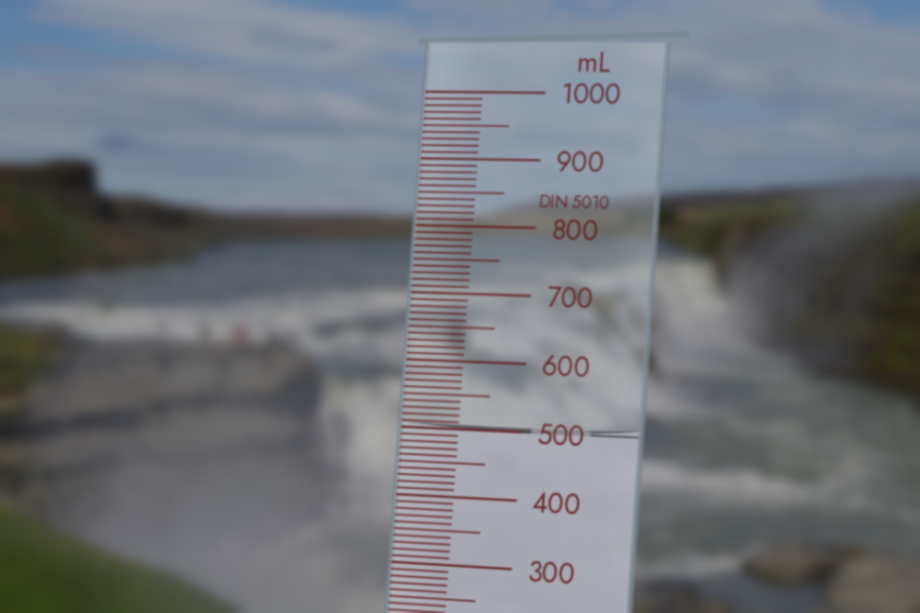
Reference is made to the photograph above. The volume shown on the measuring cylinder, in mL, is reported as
500 mL
